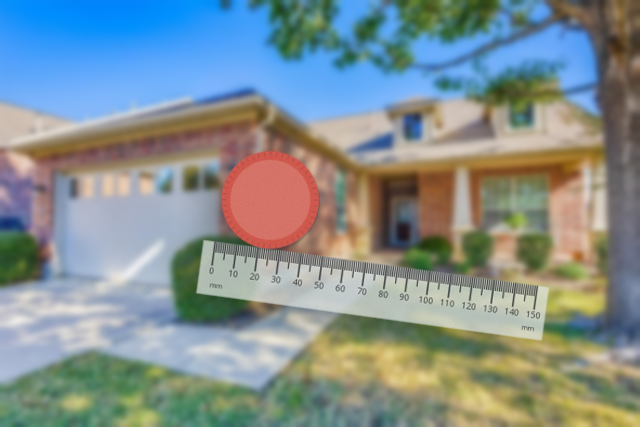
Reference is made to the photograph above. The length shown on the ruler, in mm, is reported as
45 mm
